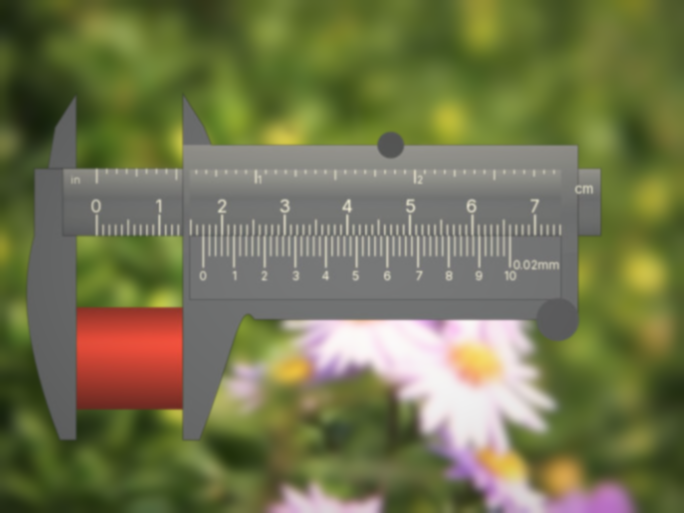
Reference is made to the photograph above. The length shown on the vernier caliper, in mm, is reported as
17.0 mm
